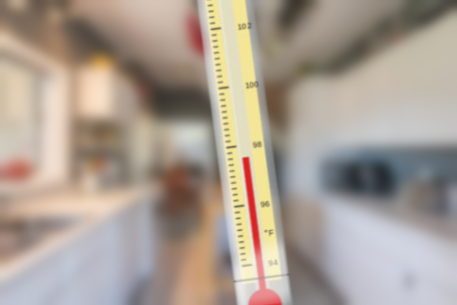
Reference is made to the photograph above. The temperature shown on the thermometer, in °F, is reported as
97.6 °F
